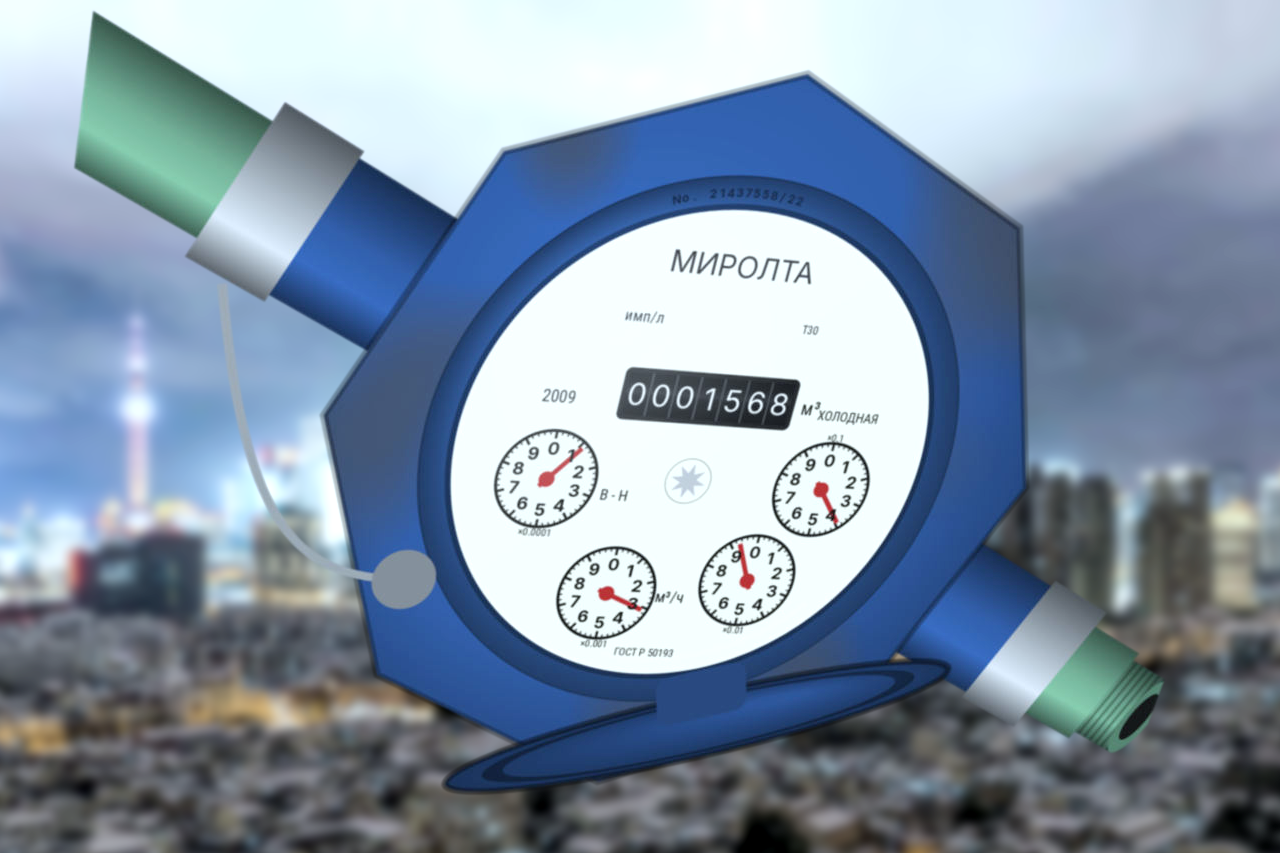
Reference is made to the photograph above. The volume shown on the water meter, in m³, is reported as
1568.3931 m³
